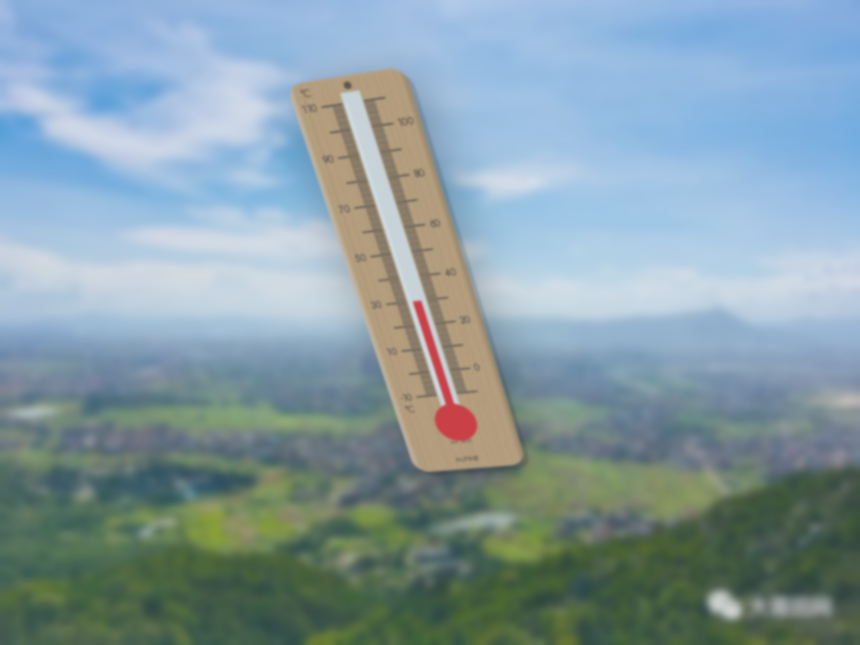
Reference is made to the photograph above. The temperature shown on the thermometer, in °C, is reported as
30 °C
